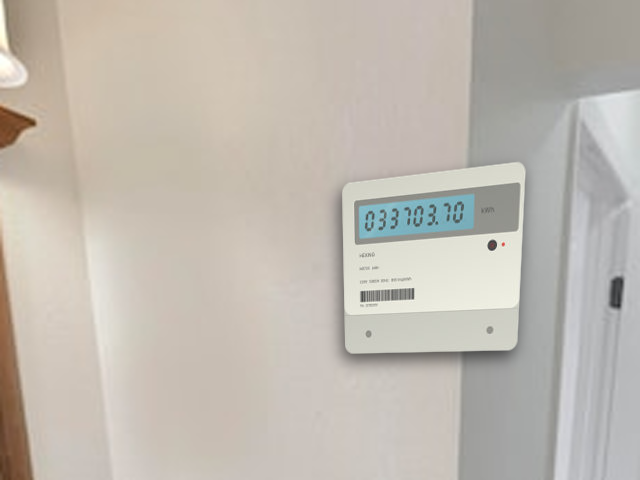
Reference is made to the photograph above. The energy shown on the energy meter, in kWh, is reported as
33703.70 kWh
